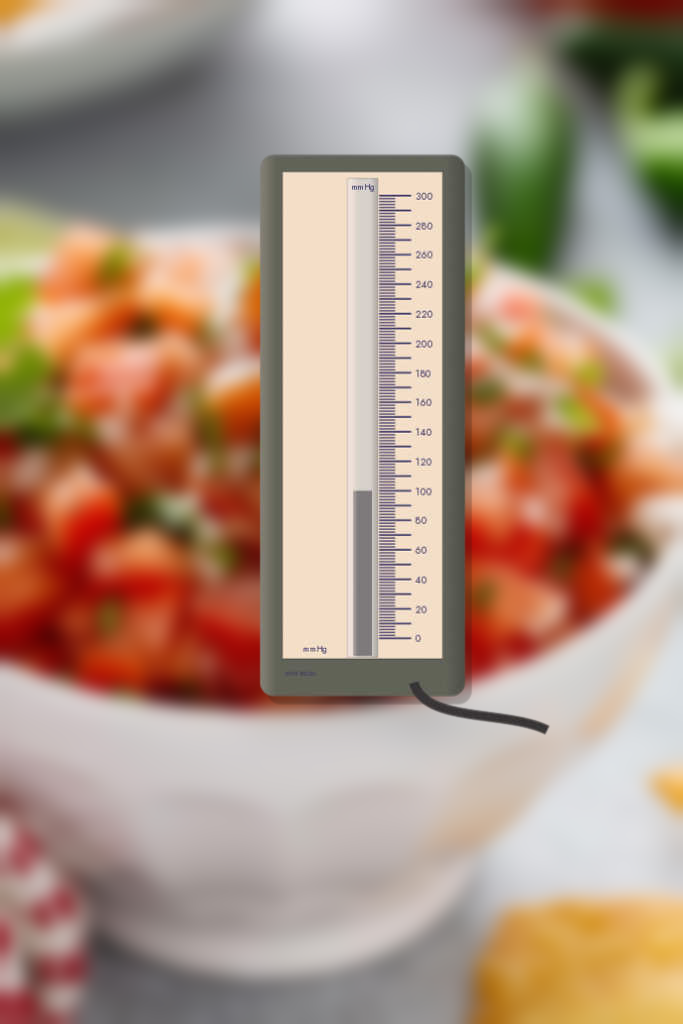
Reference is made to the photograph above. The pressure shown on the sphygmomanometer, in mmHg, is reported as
100 mmHg
